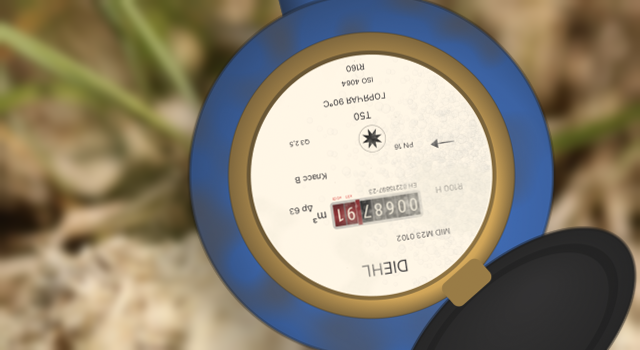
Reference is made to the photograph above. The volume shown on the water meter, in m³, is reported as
687.91 m³
